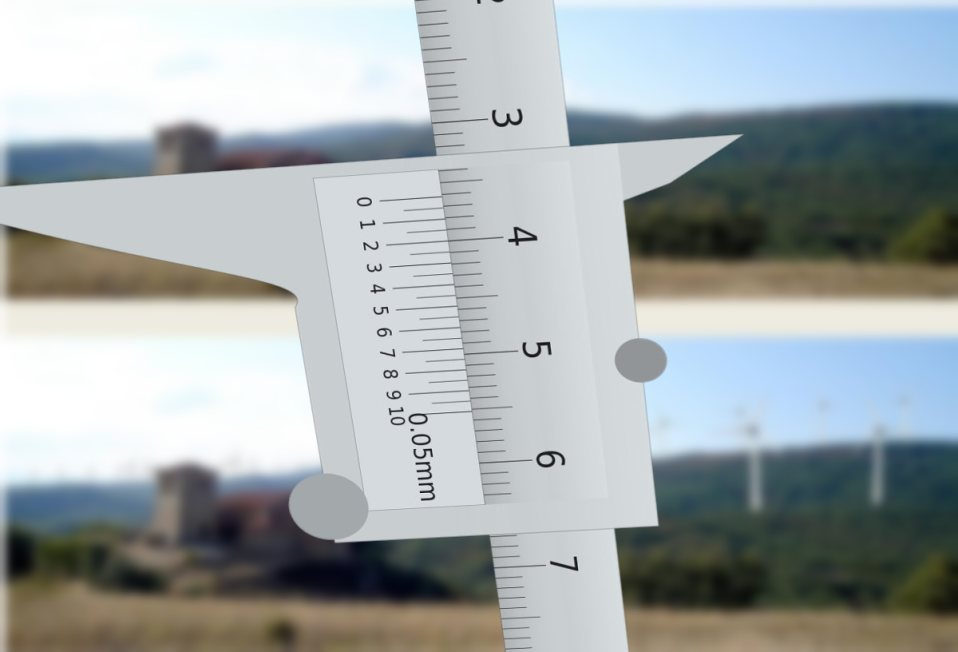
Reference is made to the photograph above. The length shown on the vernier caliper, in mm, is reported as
36.2 mm
